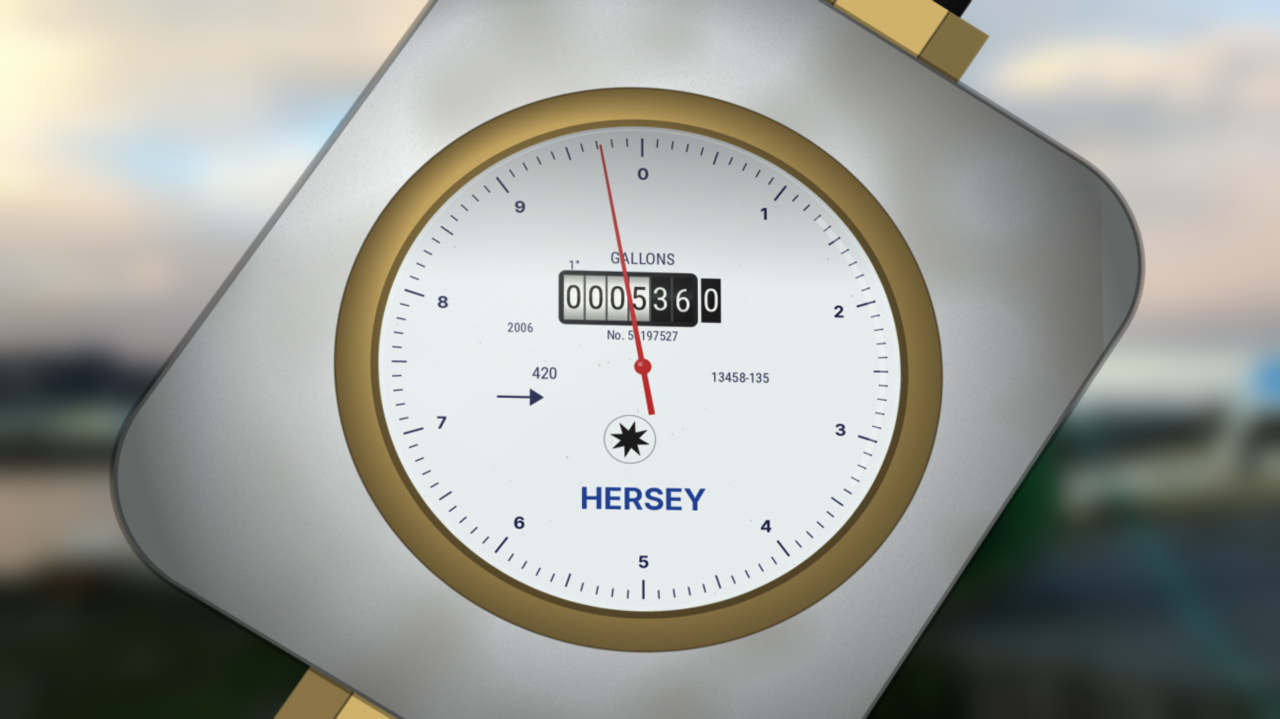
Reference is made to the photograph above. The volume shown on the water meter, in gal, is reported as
5359.7 gal
